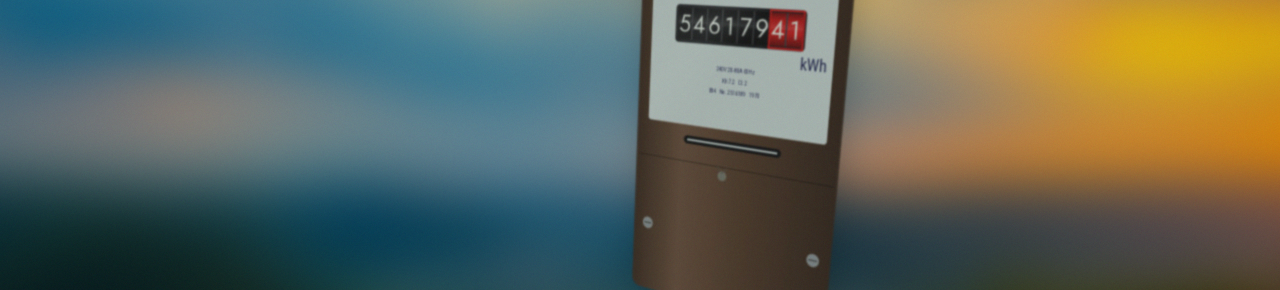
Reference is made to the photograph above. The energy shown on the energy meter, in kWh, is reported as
546179.41 kWh
